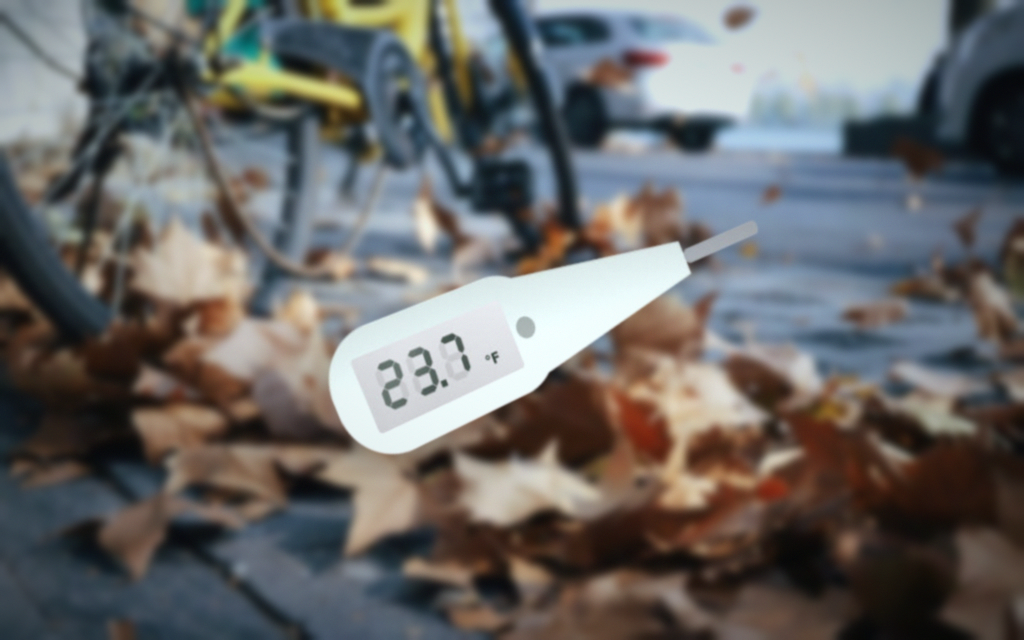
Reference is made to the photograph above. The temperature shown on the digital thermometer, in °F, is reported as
23.7 °F
